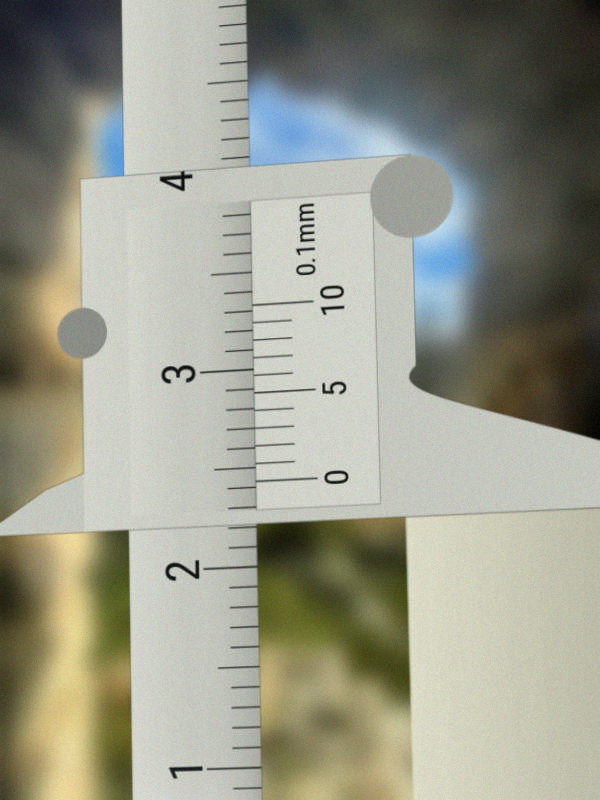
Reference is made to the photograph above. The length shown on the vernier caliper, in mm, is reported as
24.3 mm
